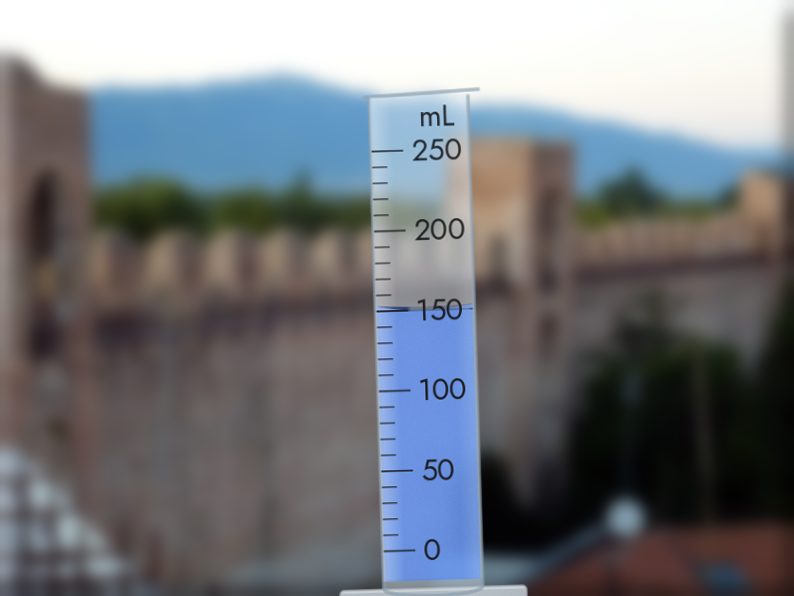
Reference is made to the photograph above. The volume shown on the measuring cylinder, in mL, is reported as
150 mL
